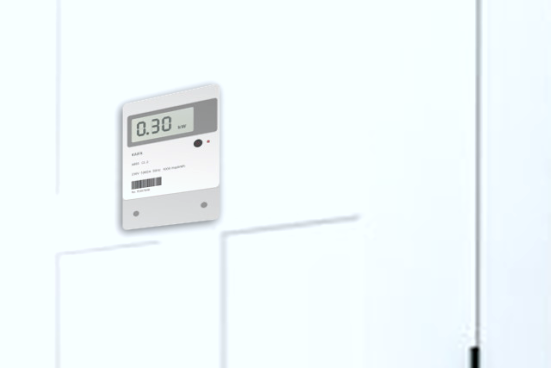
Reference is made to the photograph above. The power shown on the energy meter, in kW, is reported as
0.30 kW
